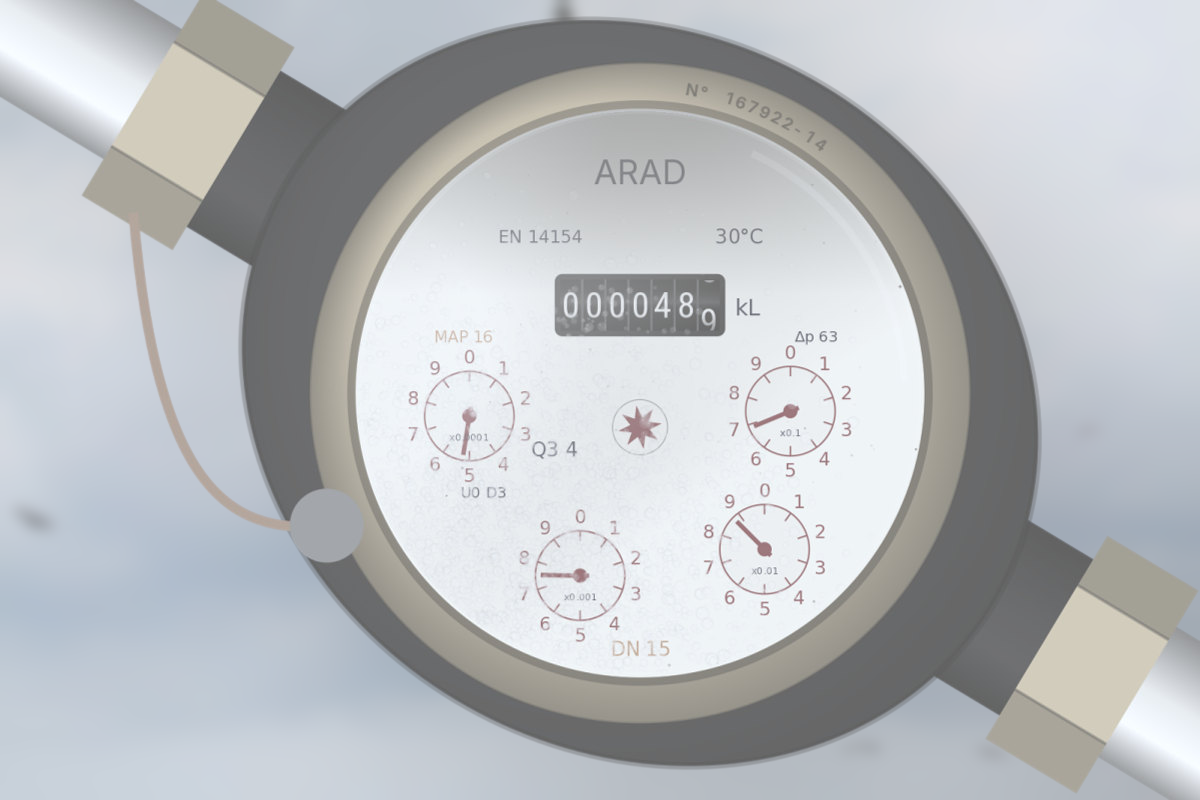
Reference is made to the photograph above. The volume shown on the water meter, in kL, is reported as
488.6875 kL
